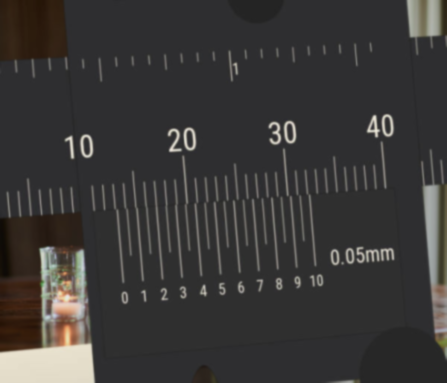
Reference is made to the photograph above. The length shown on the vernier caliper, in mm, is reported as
13.2 mm
